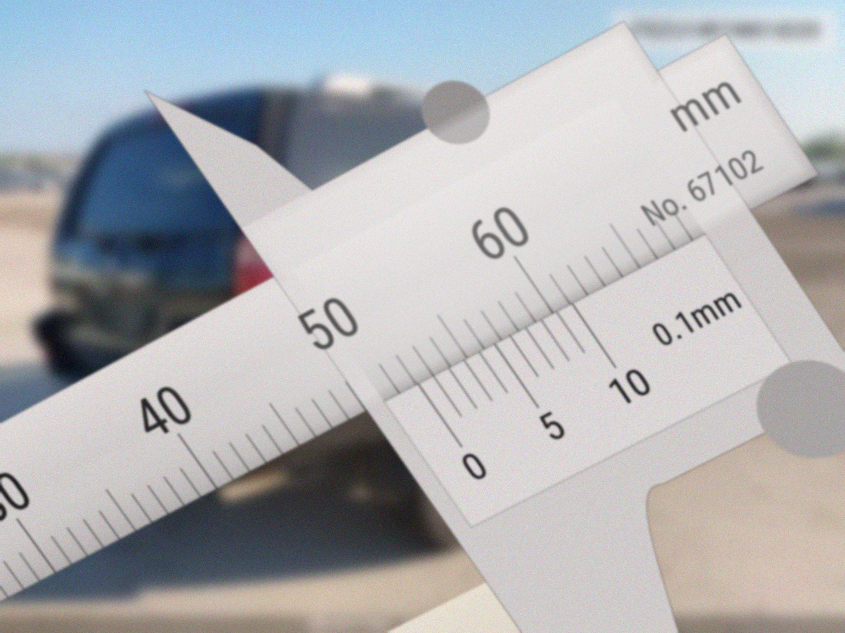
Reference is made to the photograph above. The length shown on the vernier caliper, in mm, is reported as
52.1 mm
